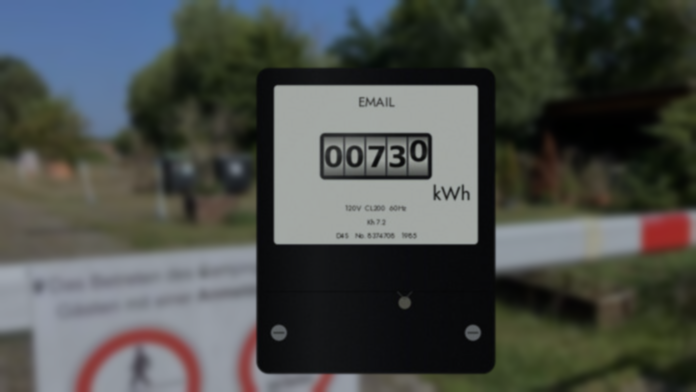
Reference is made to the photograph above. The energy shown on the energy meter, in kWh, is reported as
730 kWh
